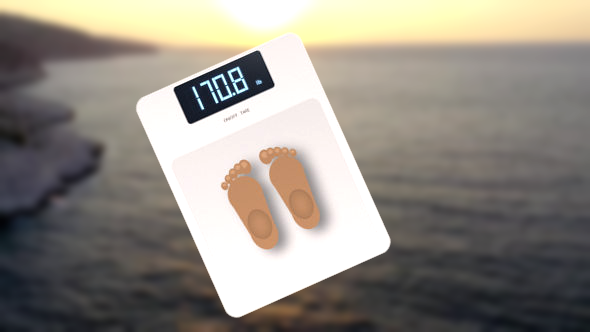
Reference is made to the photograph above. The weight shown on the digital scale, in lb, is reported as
170.8 lb
